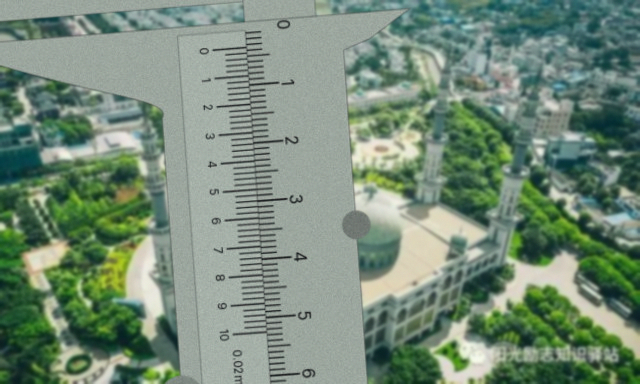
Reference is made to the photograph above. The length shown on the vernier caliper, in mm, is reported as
3.5 mm
